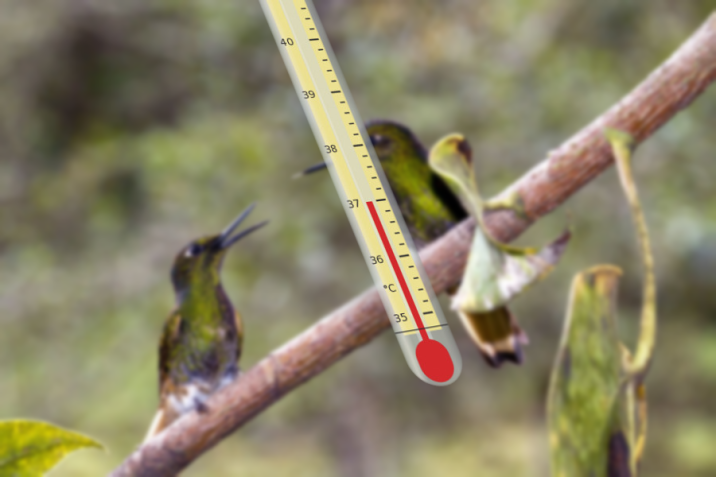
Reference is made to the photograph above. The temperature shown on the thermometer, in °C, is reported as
37 °C
